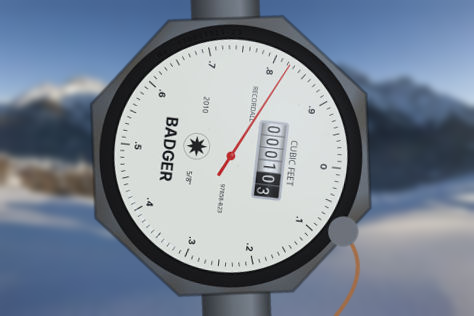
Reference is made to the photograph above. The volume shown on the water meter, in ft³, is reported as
102.82 ft³
